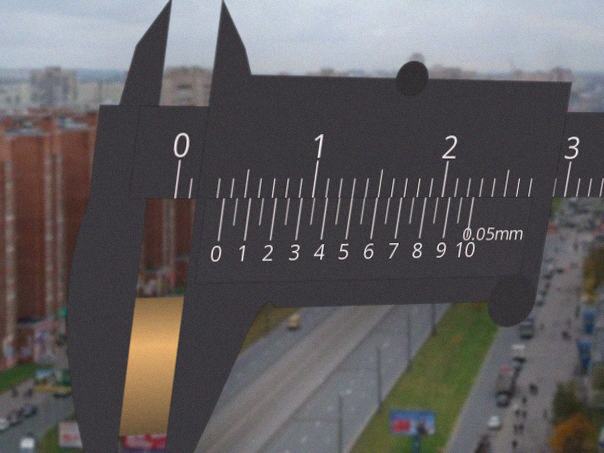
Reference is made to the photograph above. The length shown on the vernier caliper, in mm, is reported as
3.5 mm
